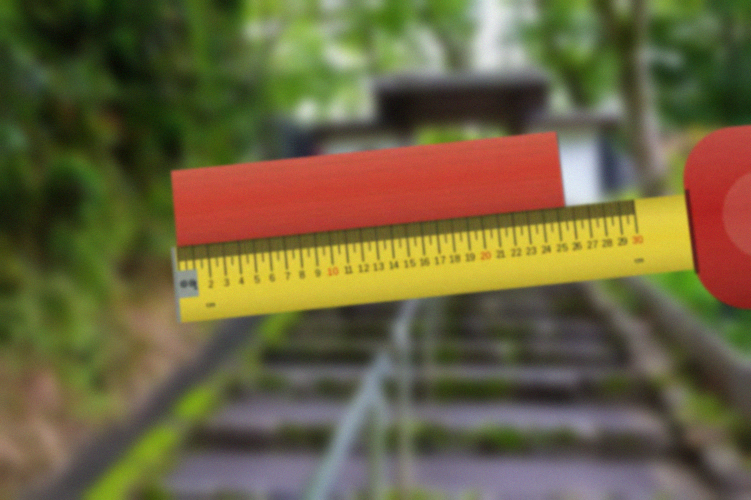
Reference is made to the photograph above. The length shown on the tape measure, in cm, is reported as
25.5 cm
